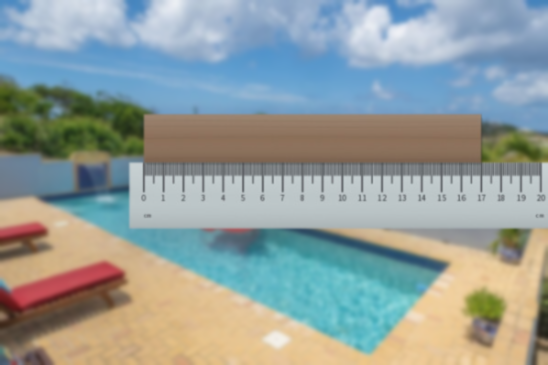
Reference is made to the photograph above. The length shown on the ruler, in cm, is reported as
17 cm
